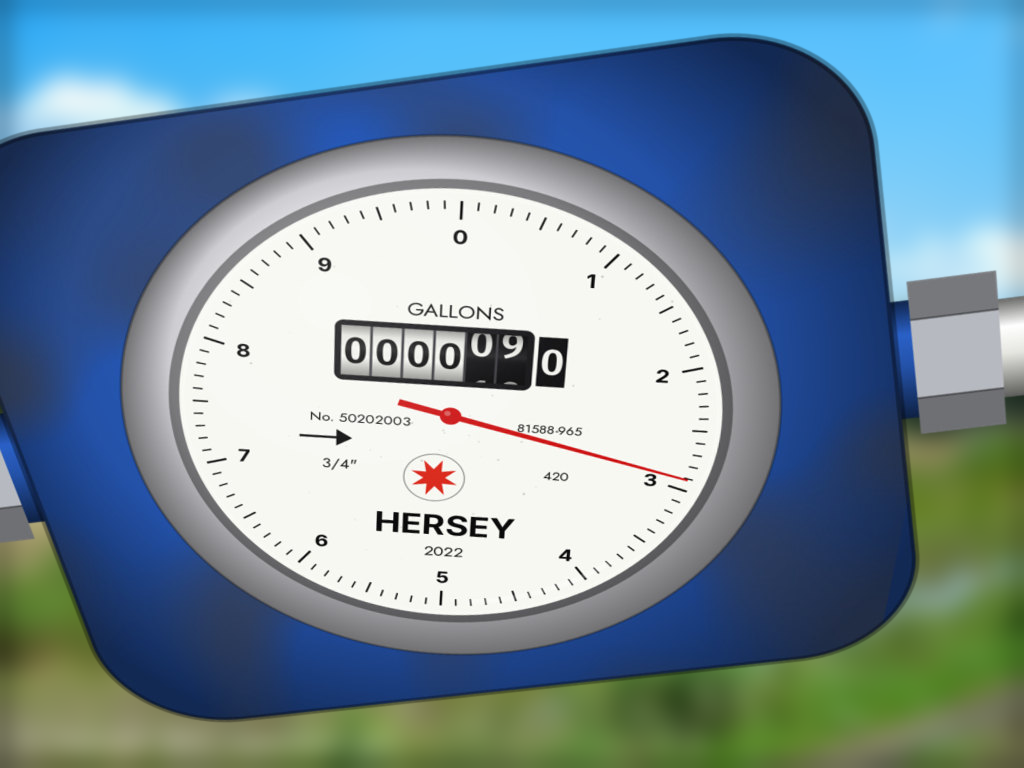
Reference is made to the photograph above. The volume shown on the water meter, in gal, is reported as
92.9 gal
